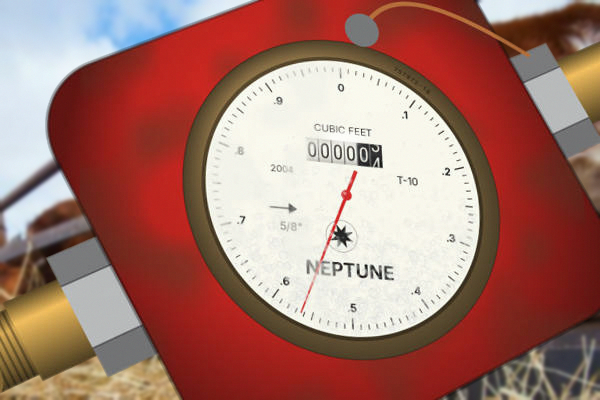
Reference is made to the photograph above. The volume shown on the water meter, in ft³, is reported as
3.56 ft³
